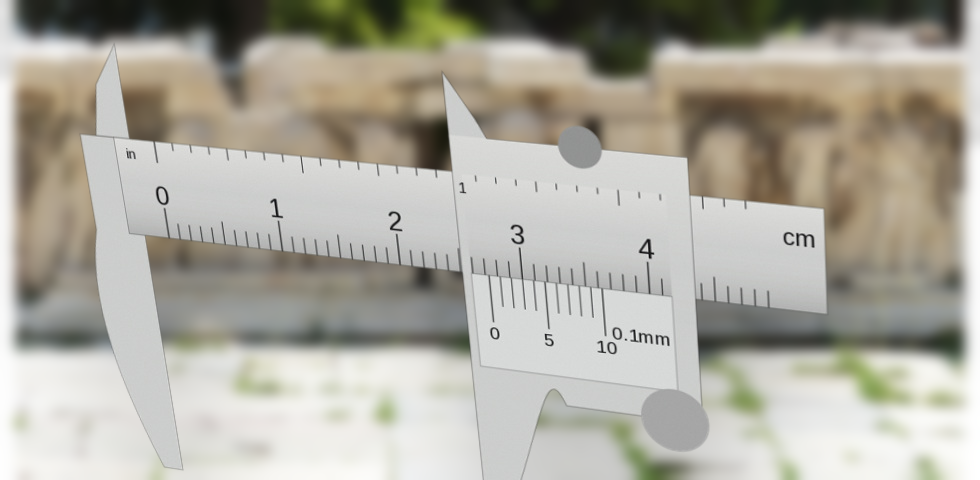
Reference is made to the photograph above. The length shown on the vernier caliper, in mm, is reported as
27.3 mm
